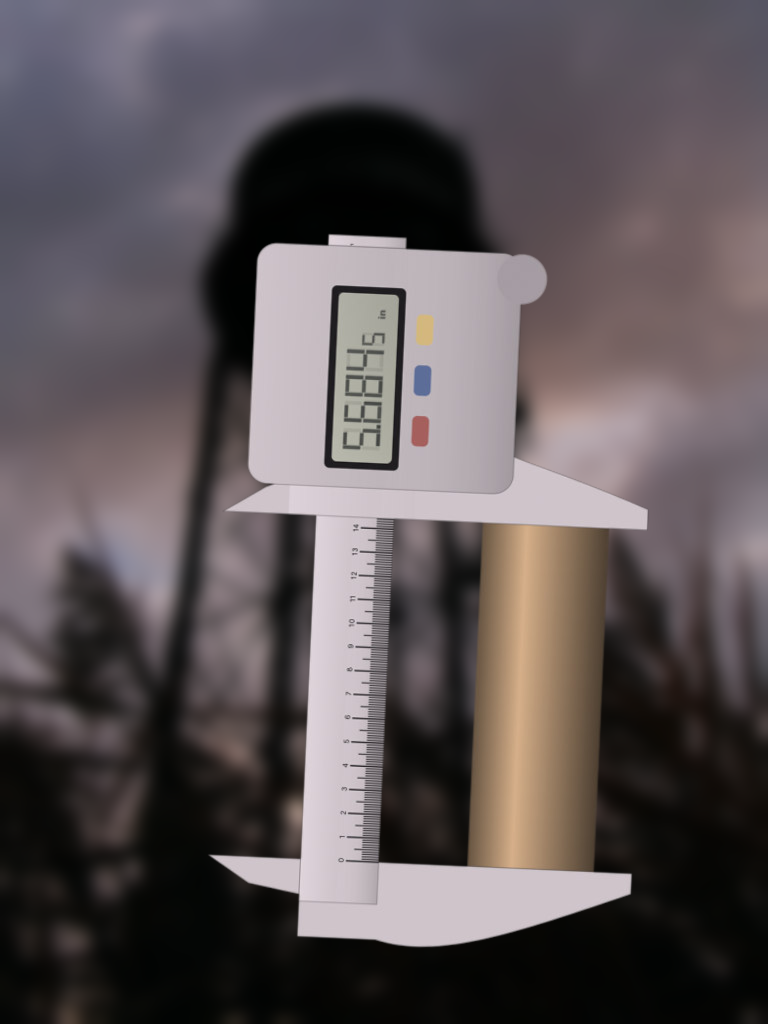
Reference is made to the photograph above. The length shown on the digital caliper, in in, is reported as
5.6845 in
